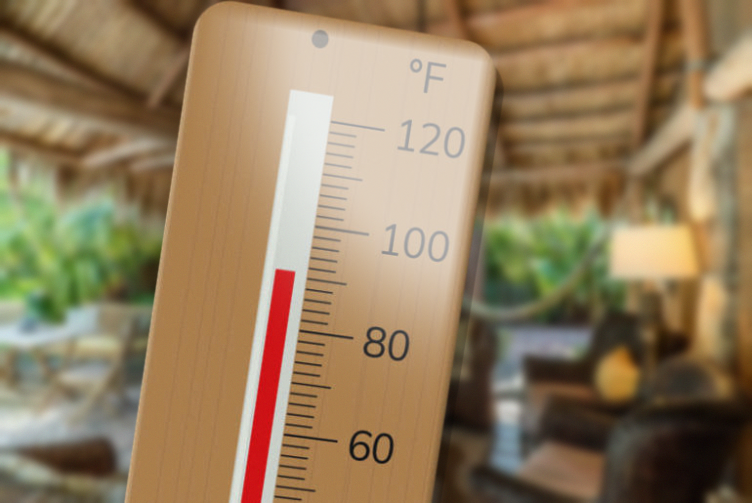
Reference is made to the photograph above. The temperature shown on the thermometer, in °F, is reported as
91 °F
